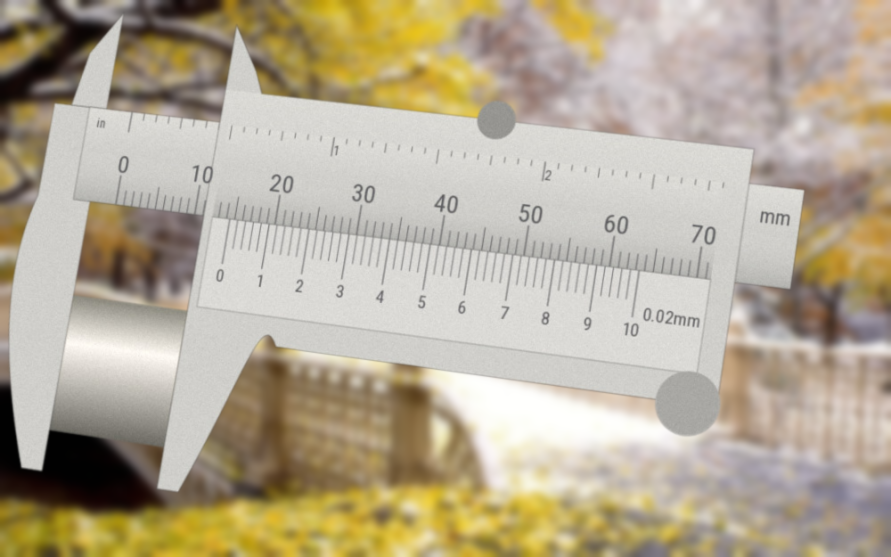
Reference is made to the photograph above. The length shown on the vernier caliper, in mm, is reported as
14.4 mm
